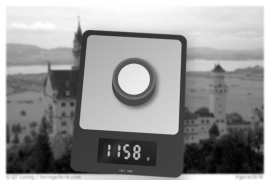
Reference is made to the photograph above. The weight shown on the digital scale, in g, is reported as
1158 g
